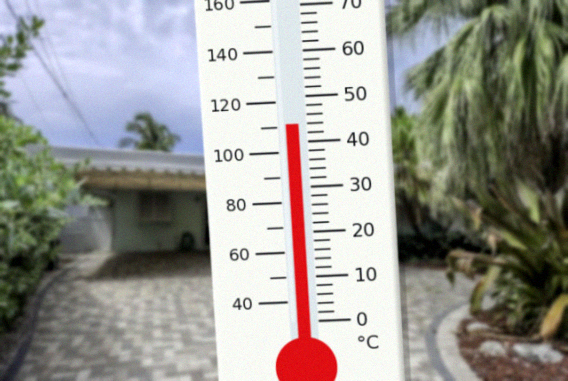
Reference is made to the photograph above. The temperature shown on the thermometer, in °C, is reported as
44 °C
